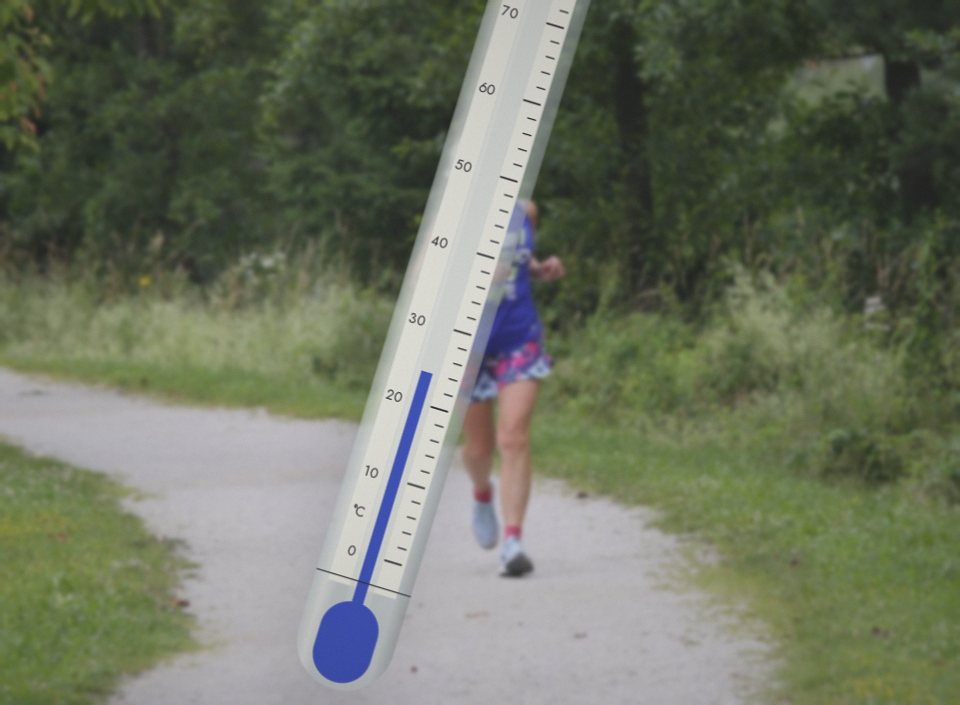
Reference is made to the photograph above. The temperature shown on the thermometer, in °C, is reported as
24 °C
